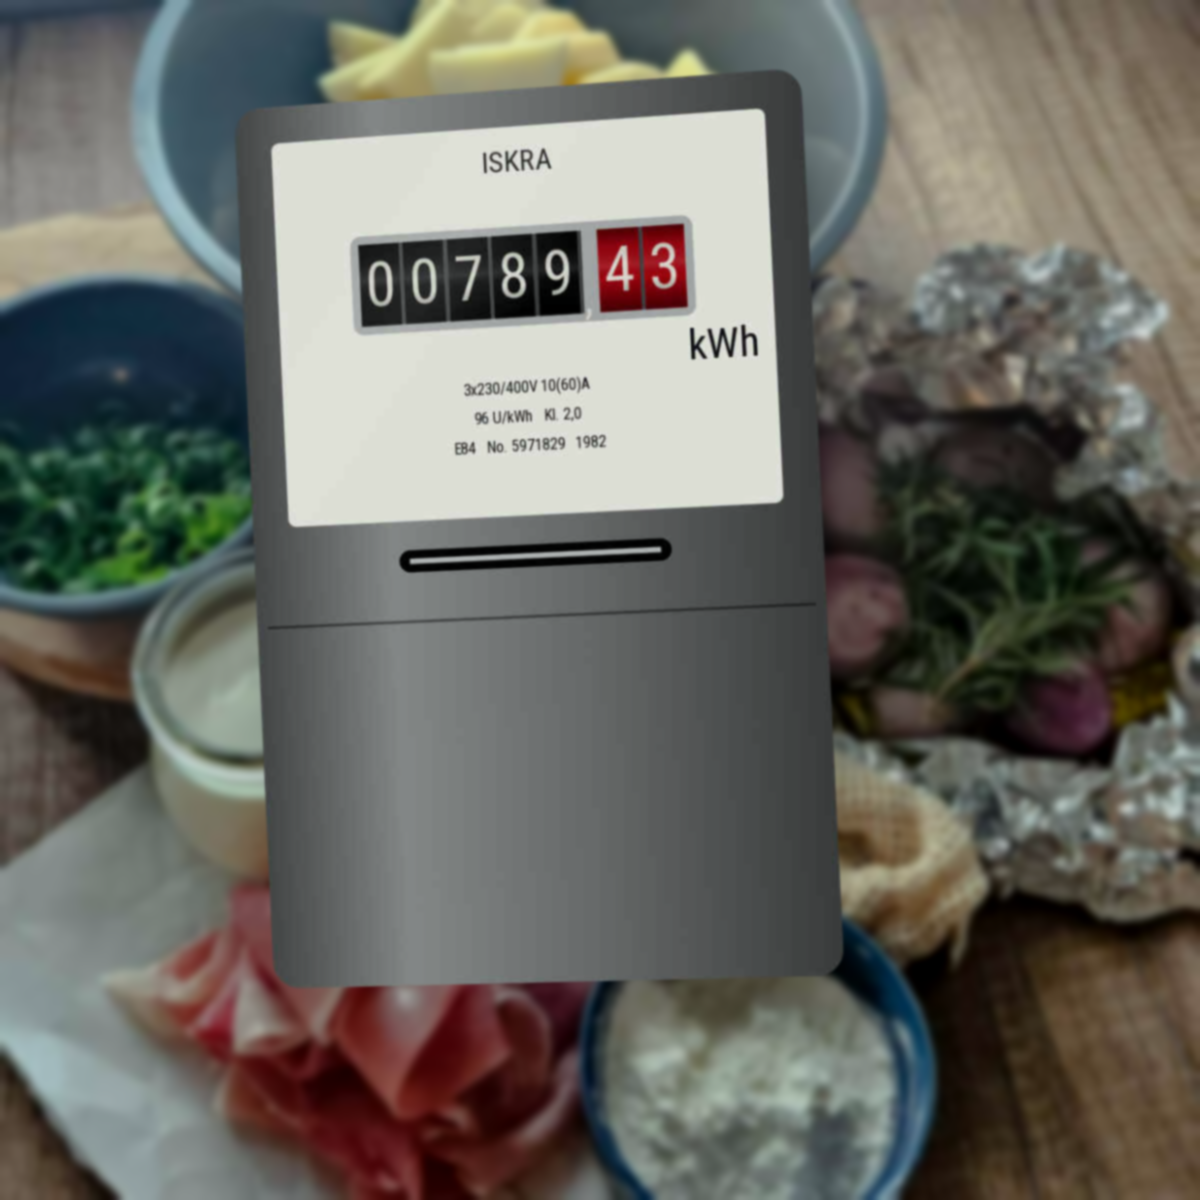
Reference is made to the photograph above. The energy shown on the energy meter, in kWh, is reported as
789.43 kWh
